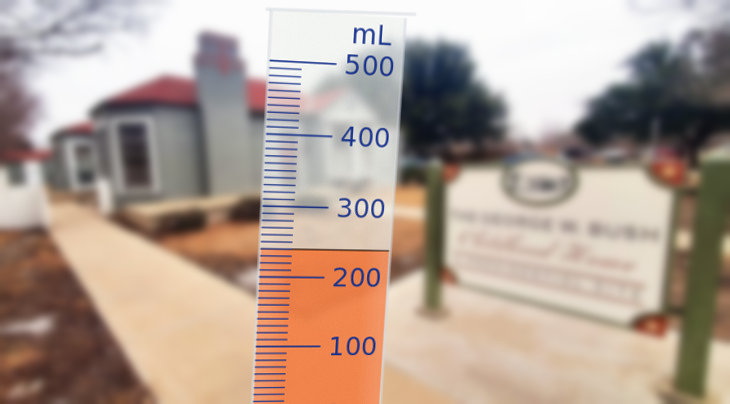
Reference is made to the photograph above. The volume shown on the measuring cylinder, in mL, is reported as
240 mL
